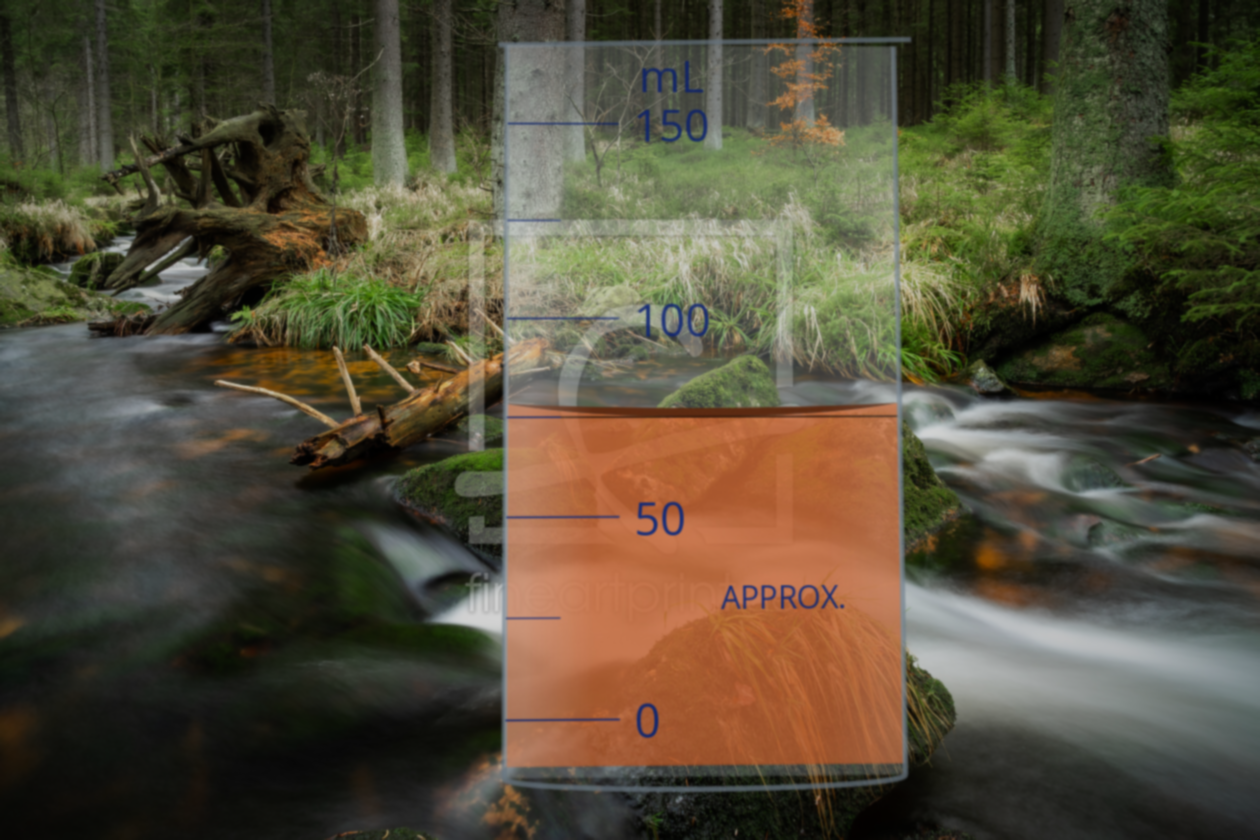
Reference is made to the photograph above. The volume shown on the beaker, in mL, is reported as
75 mL
